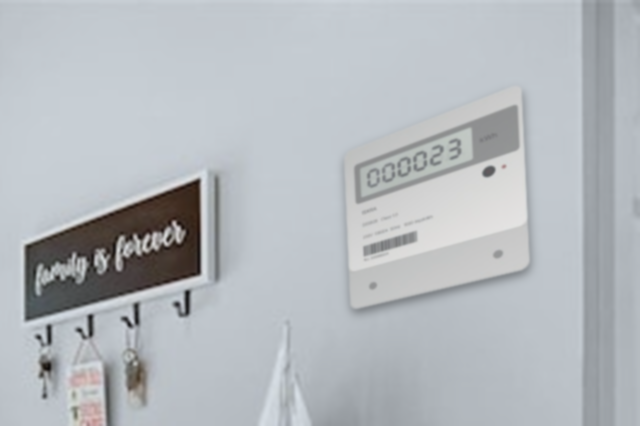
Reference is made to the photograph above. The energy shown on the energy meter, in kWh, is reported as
23 kWh
